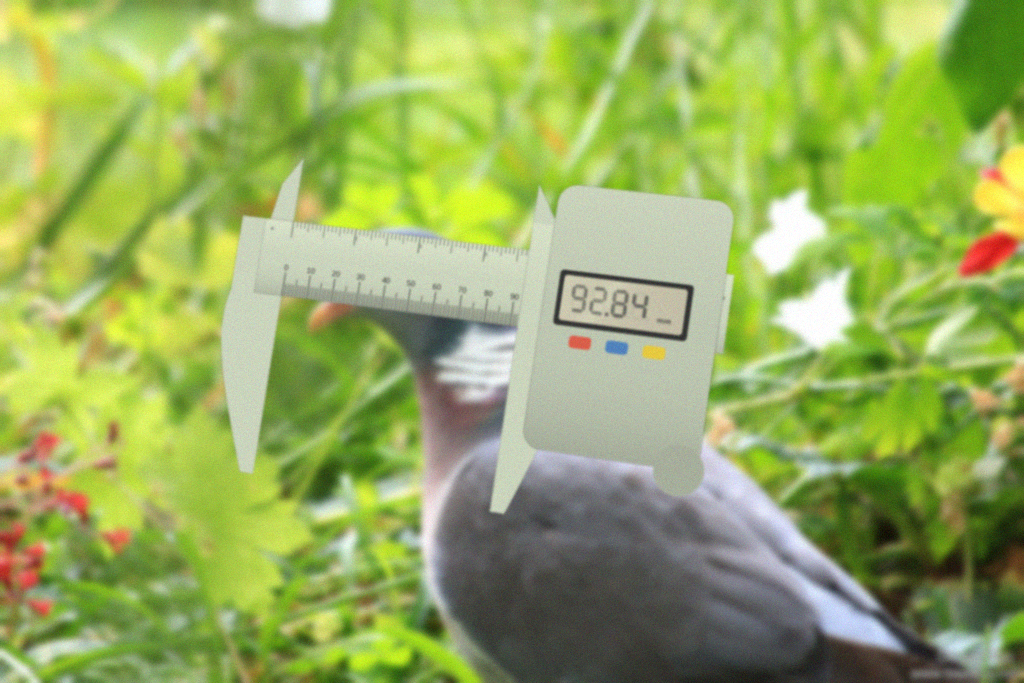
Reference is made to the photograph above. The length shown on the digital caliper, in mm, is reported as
92.84 mm
